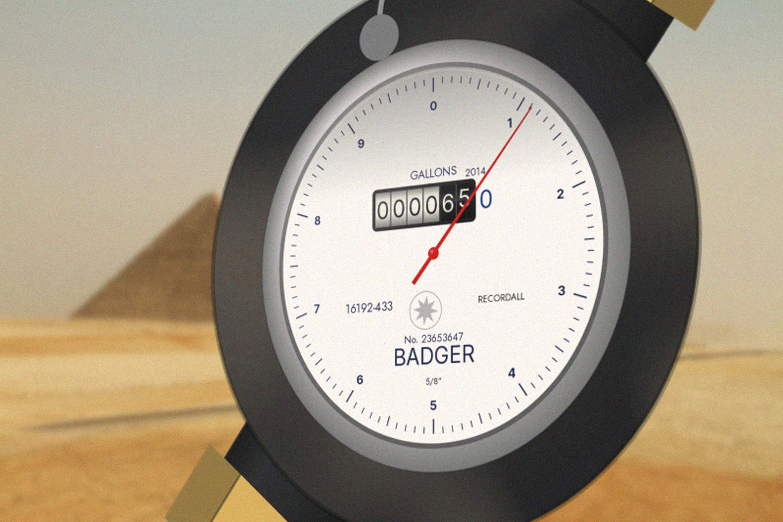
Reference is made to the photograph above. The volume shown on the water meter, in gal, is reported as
651.1 gal
